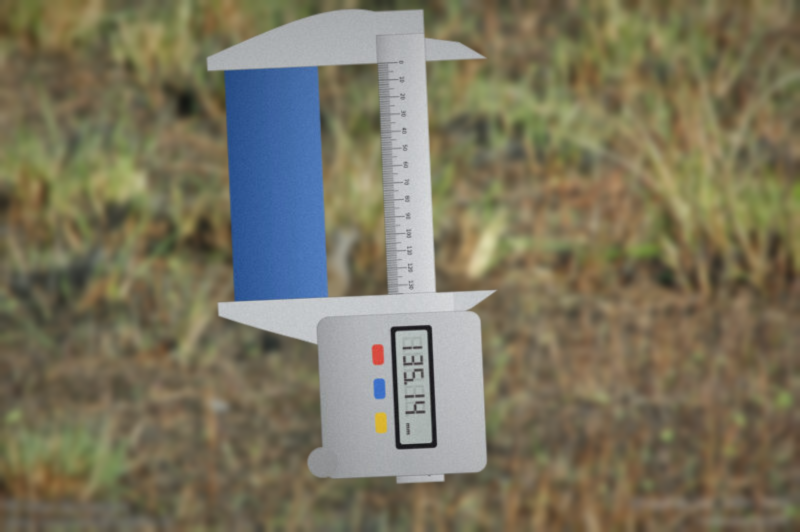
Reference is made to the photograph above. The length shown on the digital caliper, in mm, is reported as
135.14 mm
